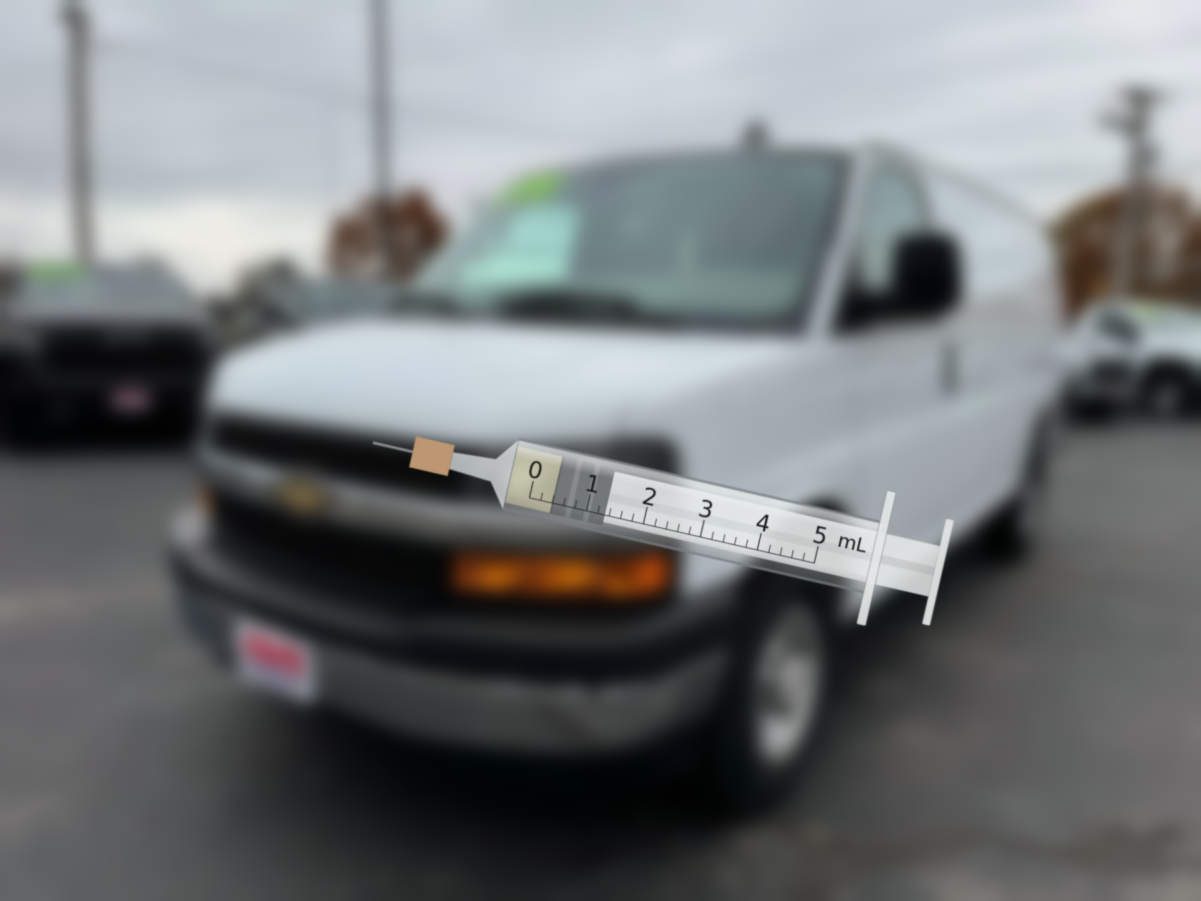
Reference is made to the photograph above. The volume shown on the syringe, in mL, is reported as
0.4 mL
